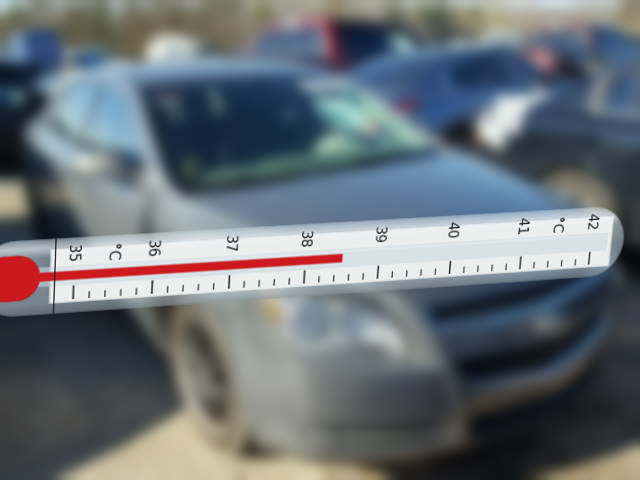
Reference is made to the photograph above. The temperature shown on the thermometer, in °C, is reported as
38.5 °C
